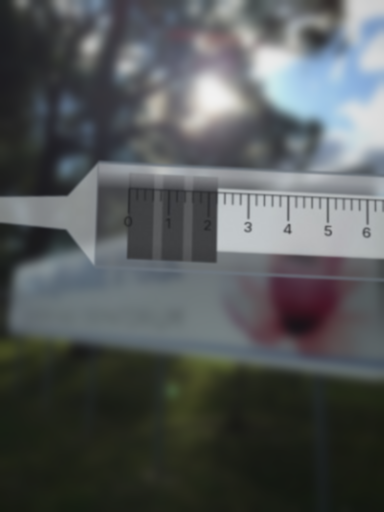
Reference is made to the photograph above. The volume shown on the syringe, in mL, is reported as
0 mL
